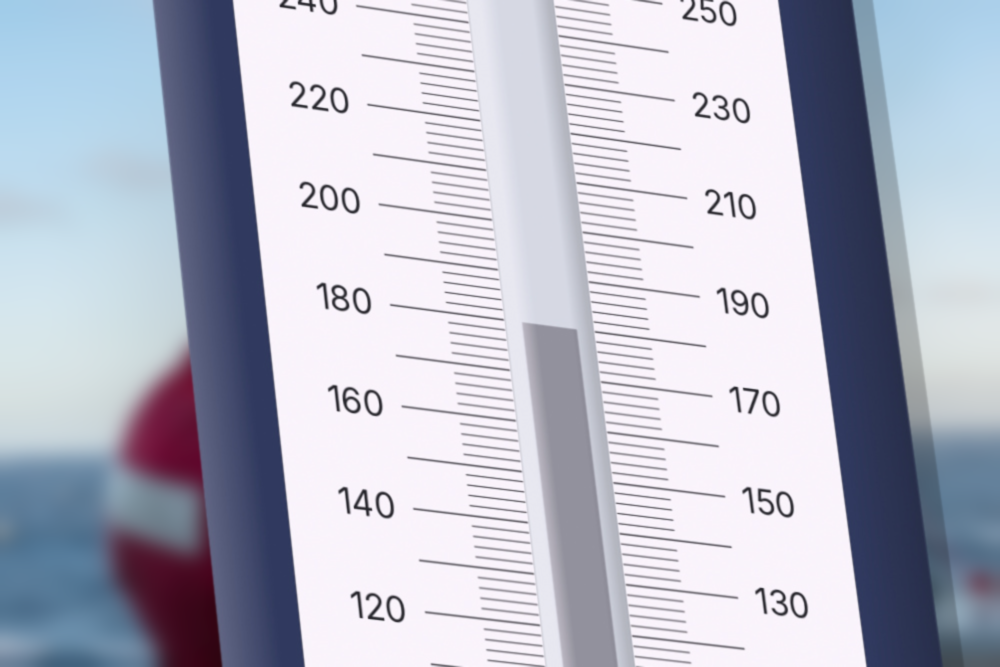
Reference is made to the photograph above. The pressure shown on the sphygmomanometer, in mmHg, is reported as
180 mmHg
